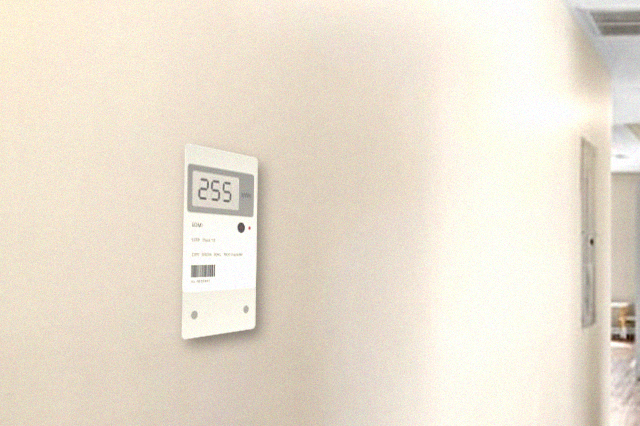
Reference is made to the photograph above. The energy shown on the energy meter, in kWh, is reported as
255 kWh
